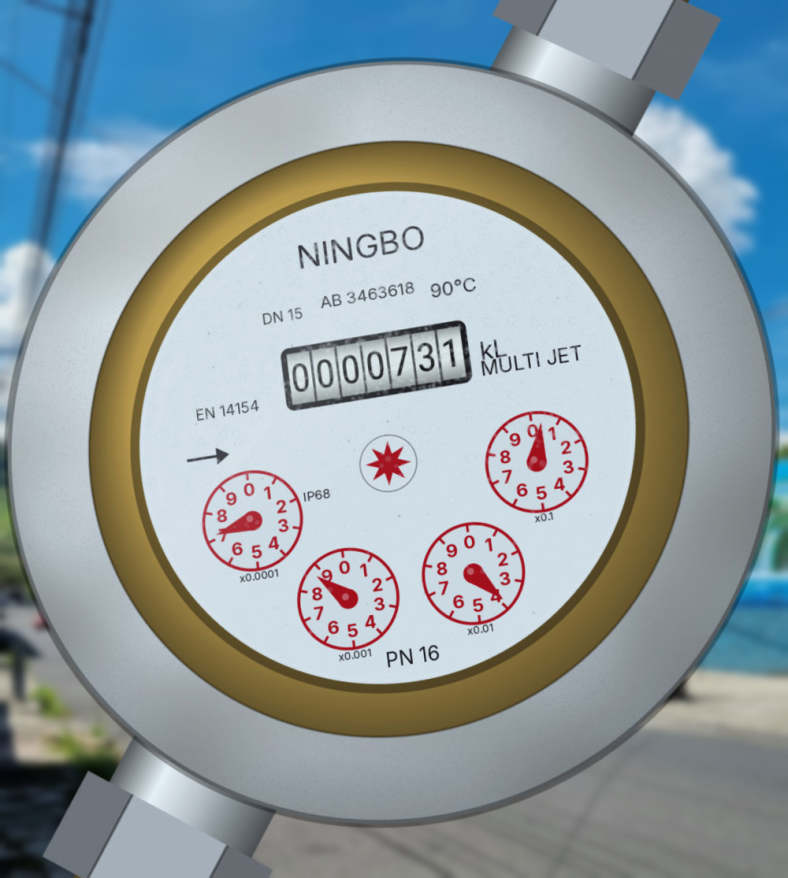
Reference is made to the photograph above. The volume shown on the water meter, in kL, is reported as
731.0387 kL
